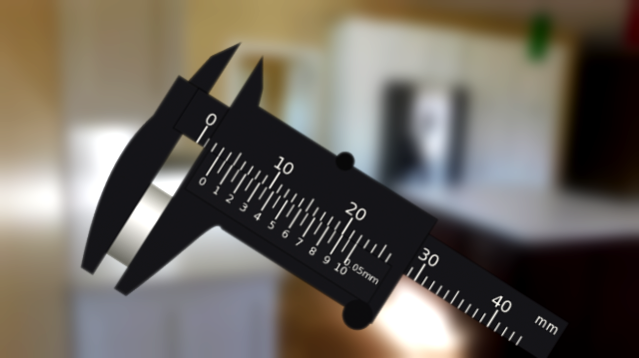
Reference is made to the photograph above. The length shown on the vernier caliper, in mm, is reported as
3.0 mm
